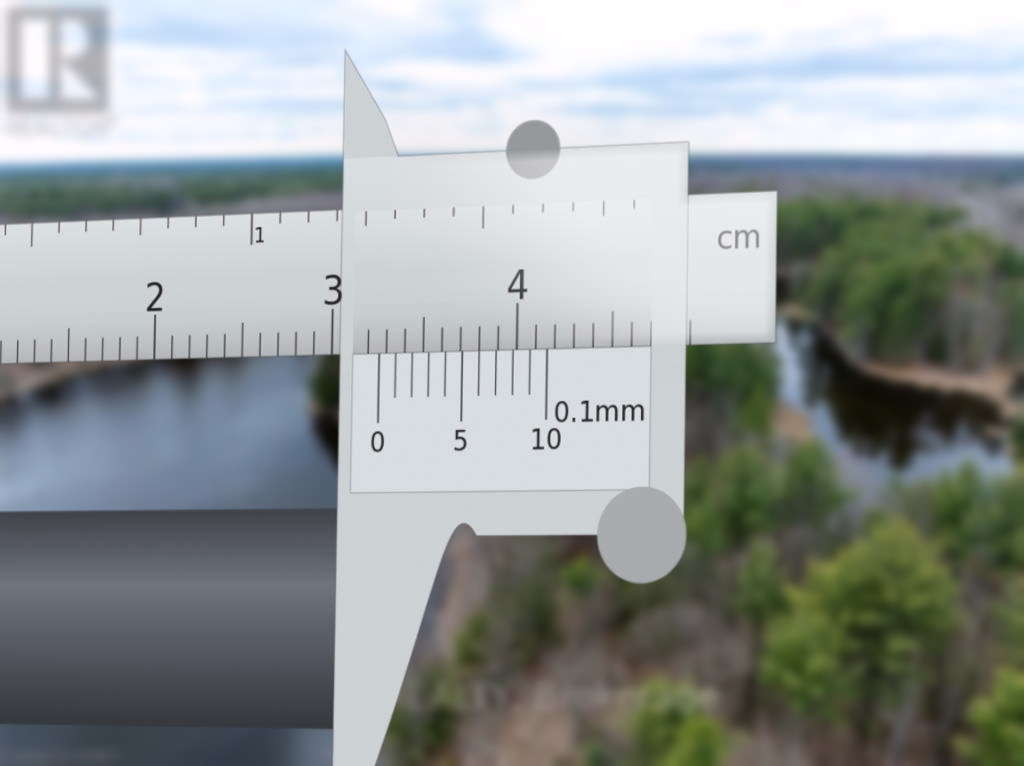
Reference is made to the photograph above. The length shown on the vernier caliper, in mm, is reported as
32.6 mm
